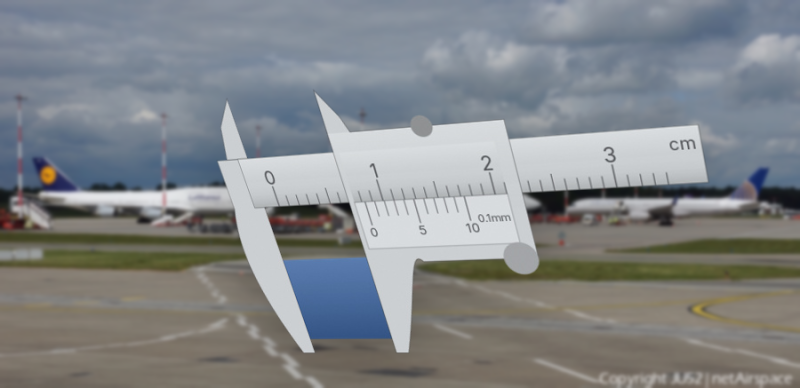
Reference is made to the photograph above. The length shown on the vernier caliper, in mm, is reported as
8.3 mm
